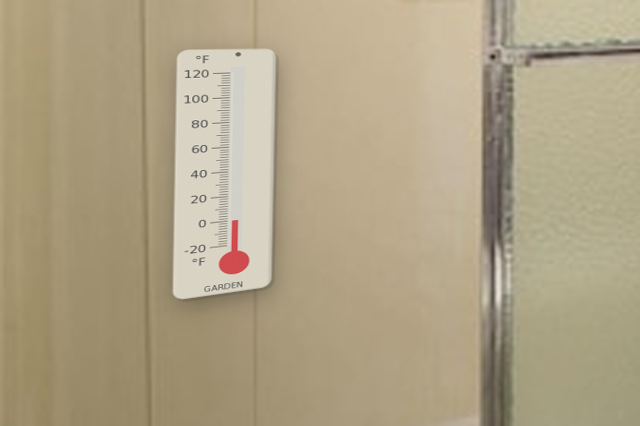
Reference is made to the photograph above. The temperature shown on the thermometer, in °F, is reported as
0 °F
